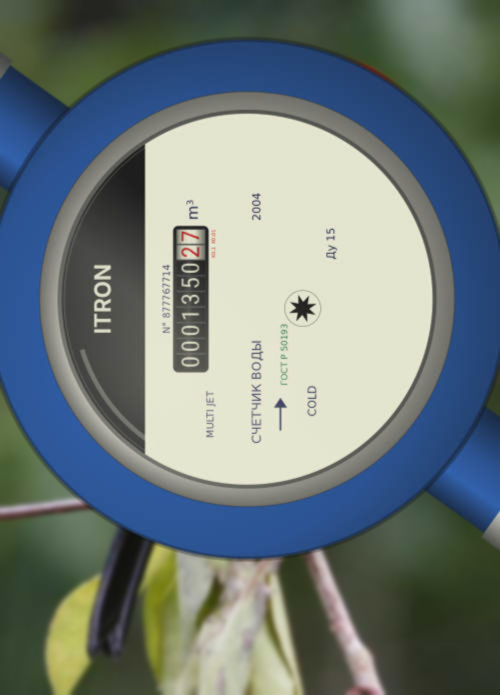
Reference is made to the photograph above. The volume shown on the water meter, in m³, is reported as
1350.27 m³
